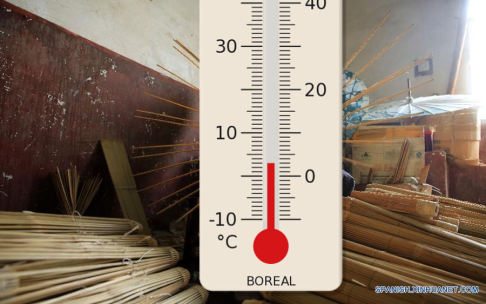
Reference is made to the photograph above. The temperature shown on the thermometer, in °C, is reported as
3 °C
